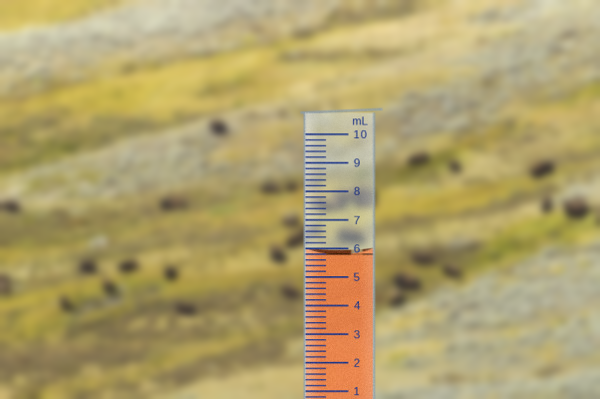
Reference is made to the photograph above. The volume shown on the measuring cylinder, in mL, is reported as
5.8 mL
